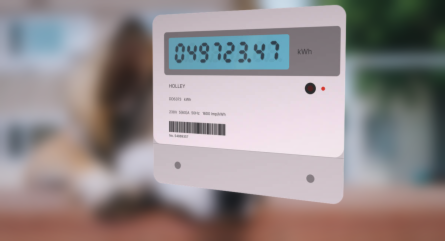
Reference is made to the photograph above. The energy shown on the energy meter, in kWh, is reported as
49723.47 kWh
